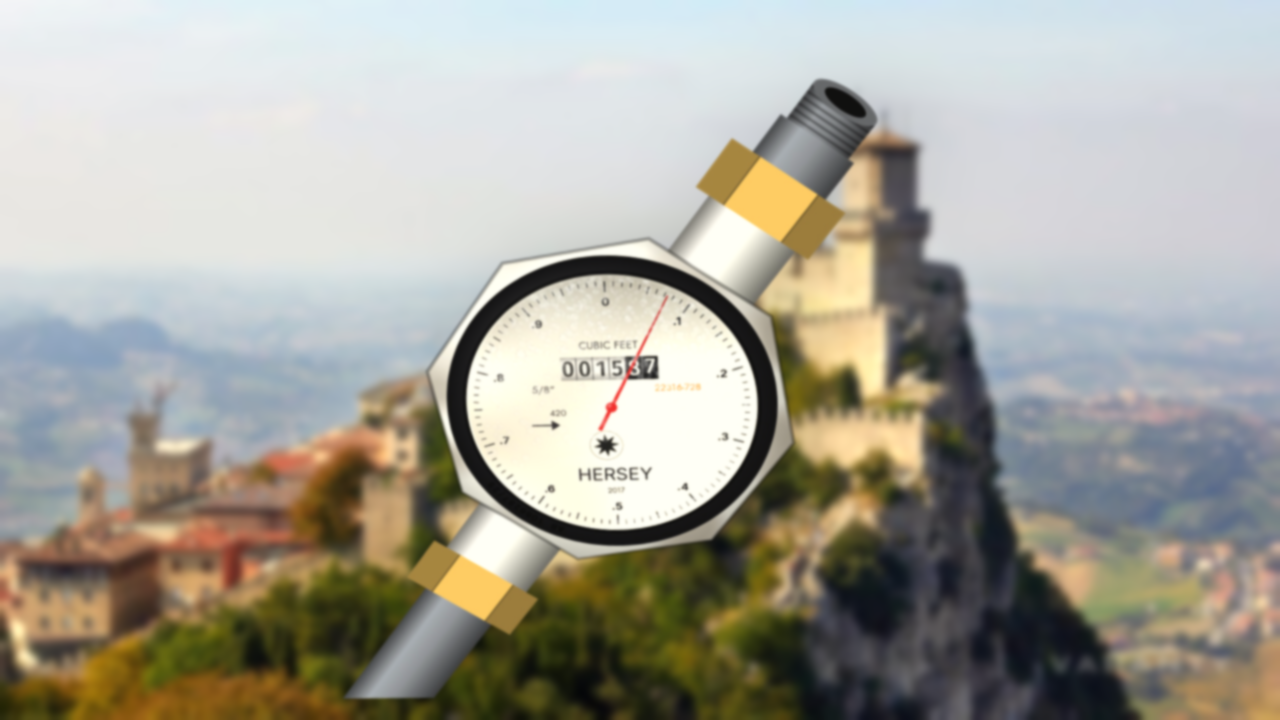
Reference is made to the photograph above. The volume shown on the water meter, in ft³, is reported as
1587.07 ft³
